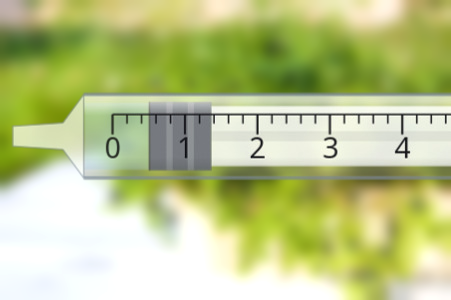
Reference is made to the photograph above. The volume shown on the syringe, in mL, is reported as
0.5 mL
